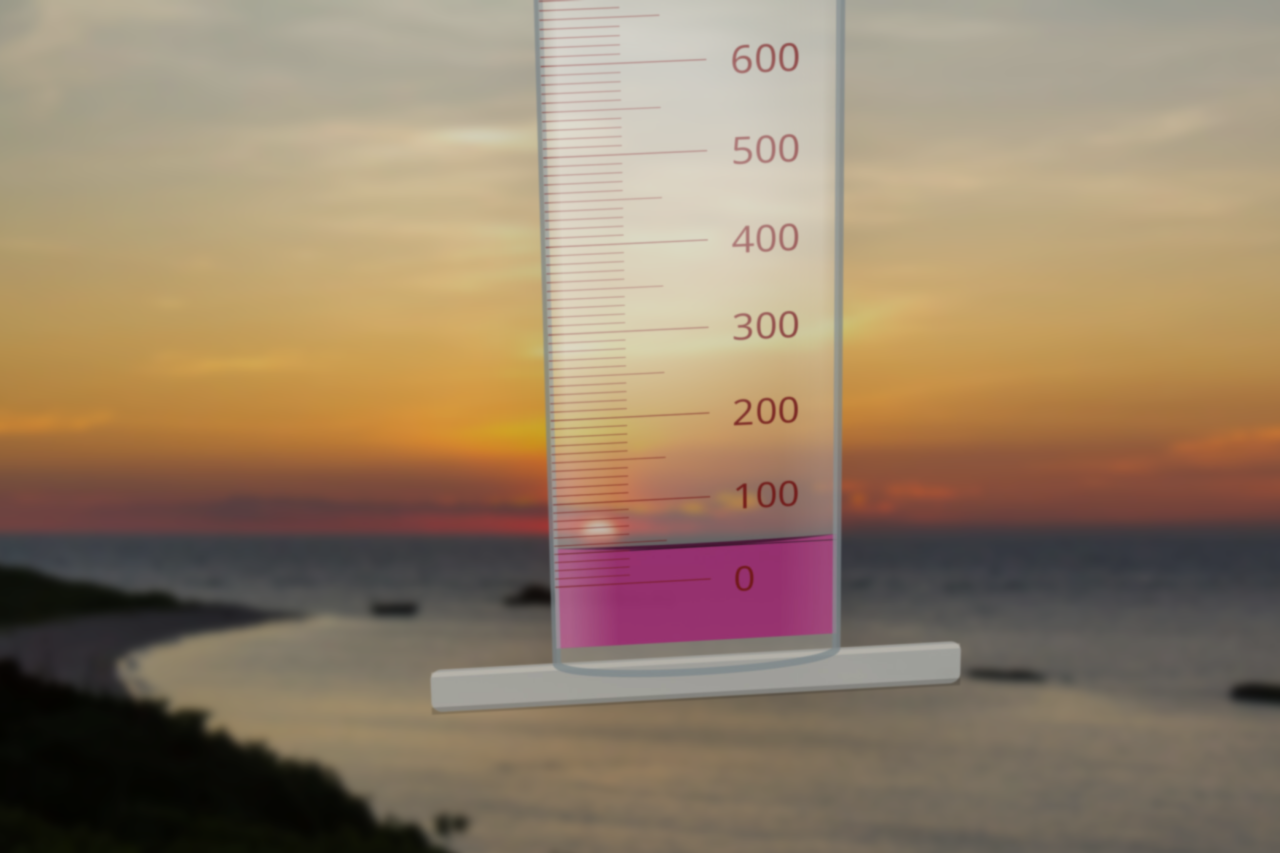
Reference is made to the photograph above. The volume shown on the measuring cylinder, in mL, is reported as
40 mL
